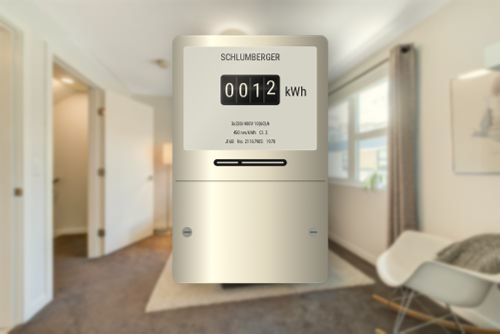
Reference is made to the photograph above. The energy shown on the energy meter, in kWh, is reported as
12 kWh
